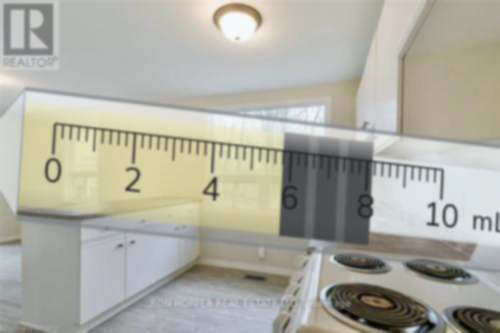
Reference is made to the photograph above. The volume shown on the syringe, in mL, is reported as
5.8 mL
